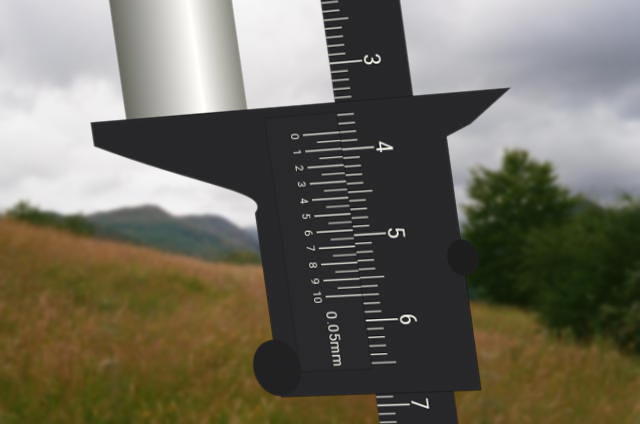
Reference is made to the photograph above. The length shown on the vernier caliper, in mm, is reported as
38.0 mm
